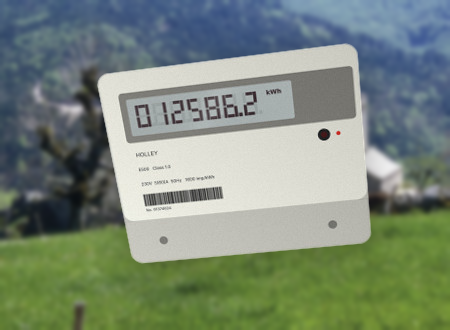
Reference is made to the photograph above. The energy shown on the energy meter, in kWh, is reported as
12586.2 kWh
